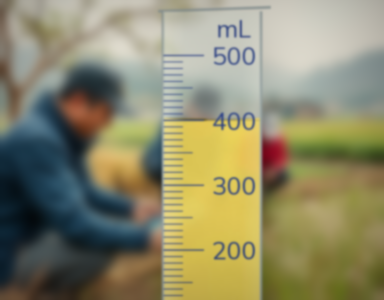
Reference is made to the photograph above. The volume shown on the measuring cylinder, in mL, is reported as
400 mL
